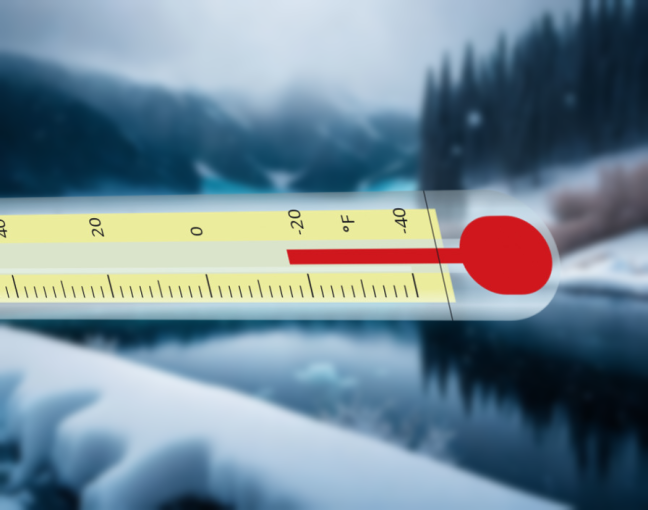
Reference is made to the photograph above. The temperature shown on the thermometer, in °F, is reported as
-17 °F
